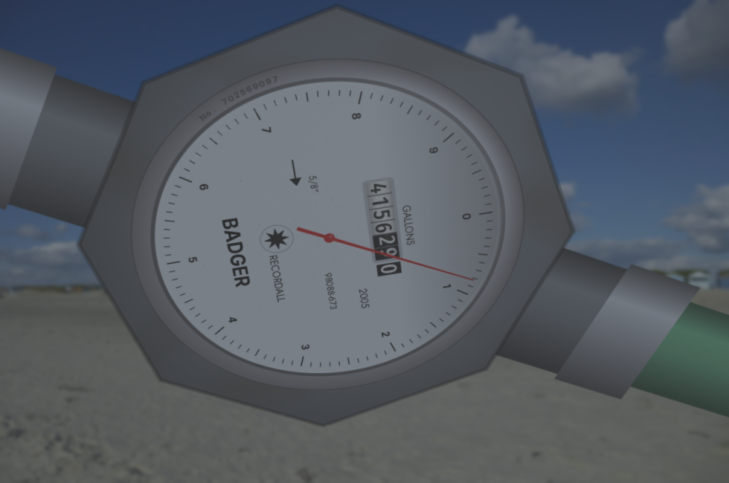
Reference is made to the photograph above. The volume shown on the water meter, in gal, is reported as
4156290.8 gal
